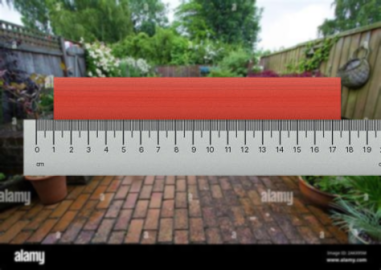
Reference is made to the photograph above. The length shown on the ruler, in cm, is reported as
16.5 cm
